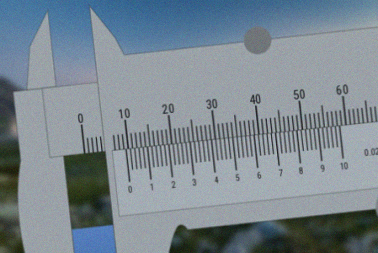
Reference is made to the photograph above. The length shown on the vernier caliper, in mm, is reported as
9.5 mm
